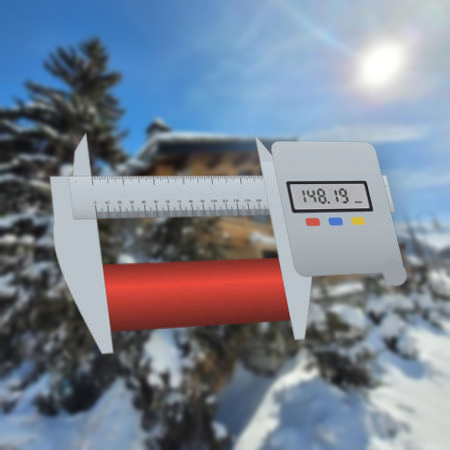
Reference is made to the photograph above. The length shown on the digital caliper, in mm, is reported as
148.19 mm
